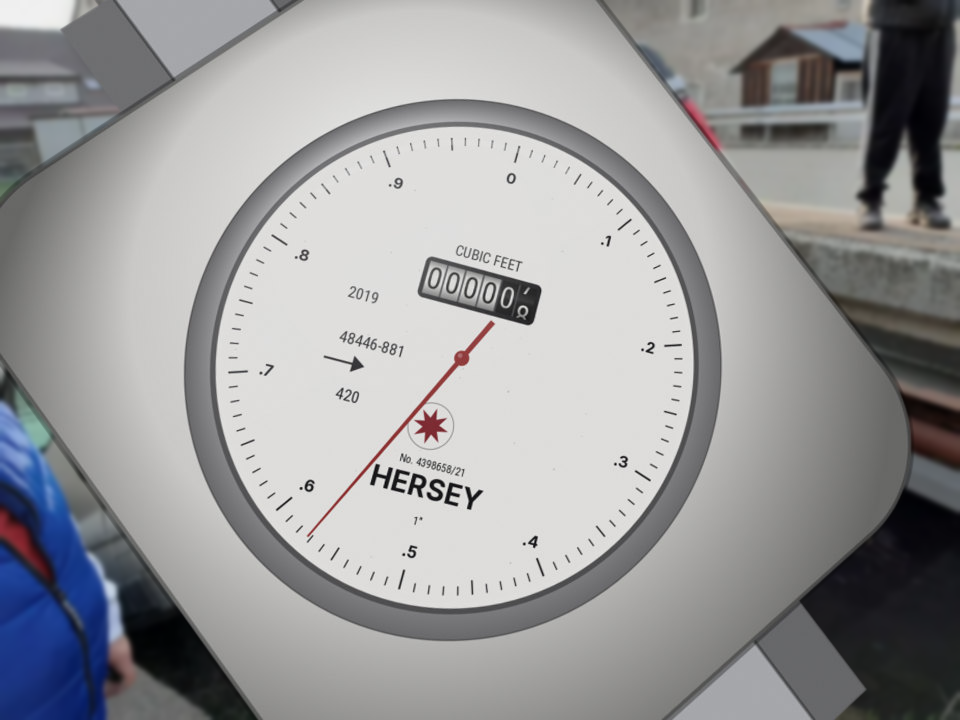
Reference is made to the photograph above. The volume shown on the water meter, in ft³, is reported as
7.57 ft³
